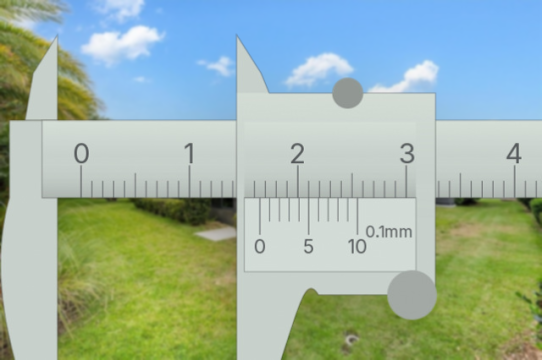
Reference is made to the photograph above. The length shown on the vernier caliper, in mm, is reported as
16.5 mm
